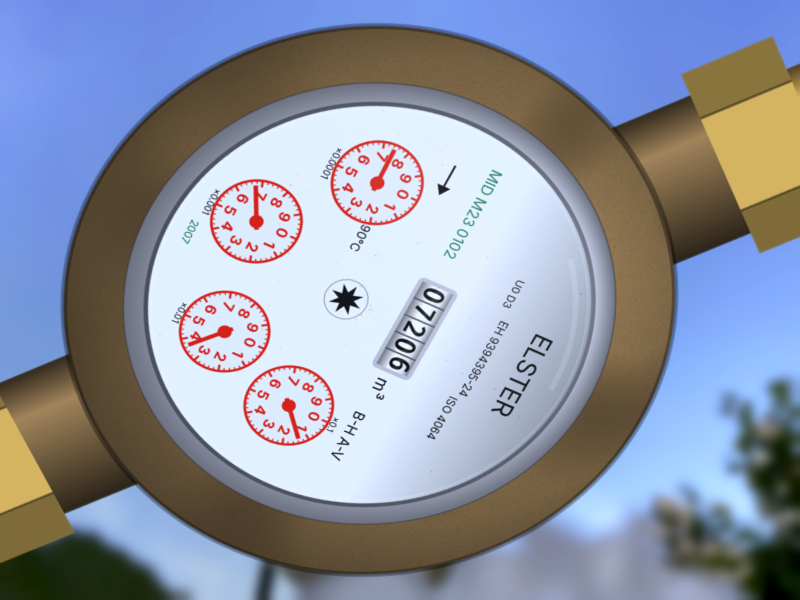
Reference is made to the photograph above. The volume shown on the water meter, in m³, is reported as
7206.1367 m³
